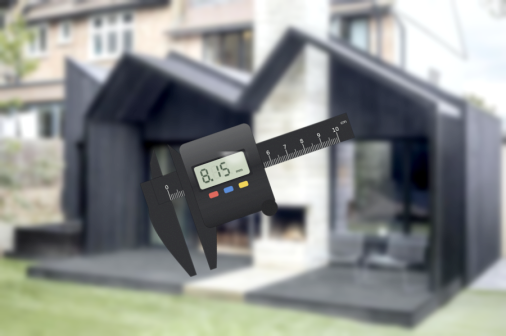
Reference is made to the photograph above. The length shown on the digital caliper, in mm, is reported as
8.15 mm
